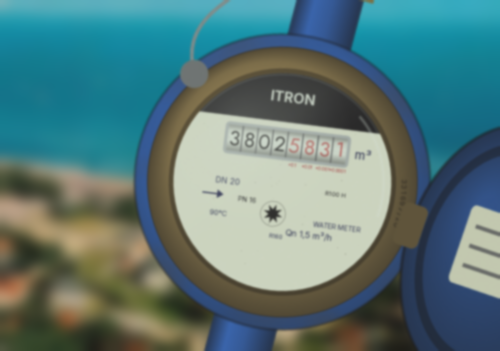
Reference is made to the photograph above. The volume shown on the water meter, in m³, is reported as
3802.5831 m³
